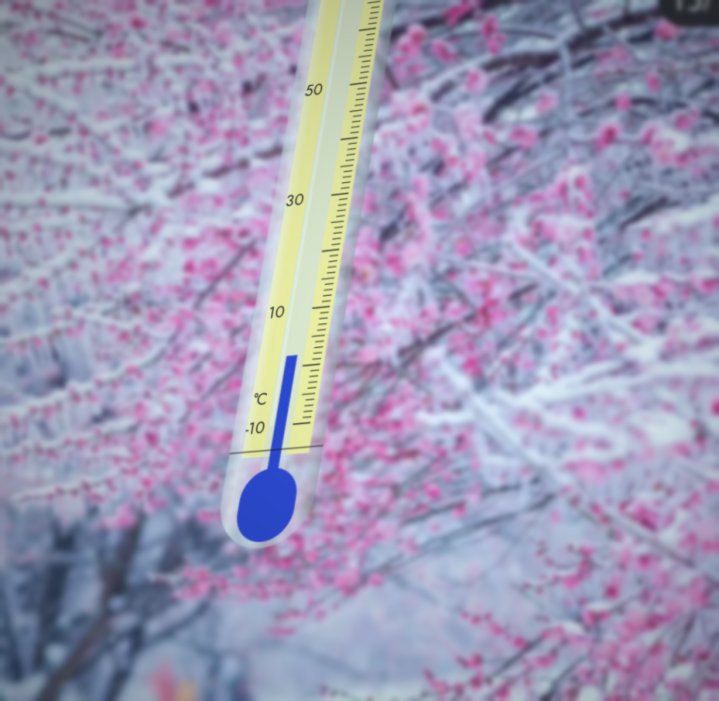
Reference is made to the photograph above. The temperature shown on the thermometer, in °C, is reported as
2 °C
